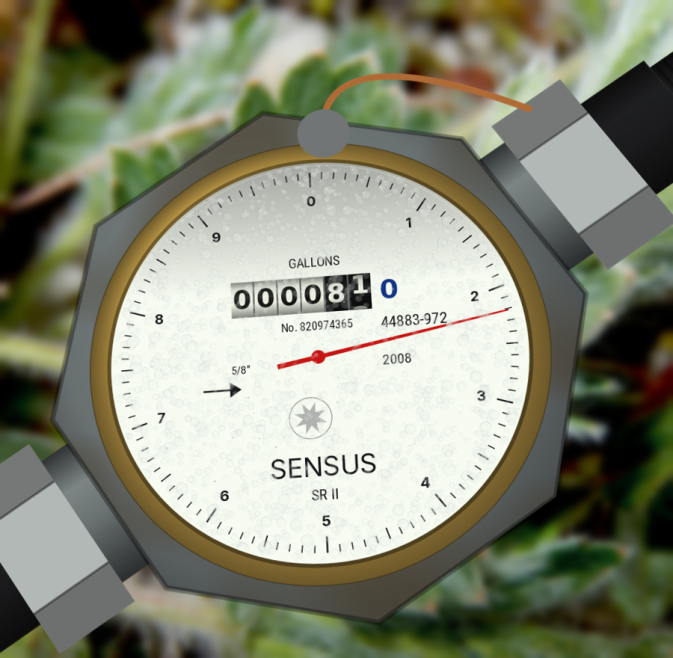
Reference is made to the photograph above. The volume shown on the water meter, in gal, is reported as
812.2 gal
